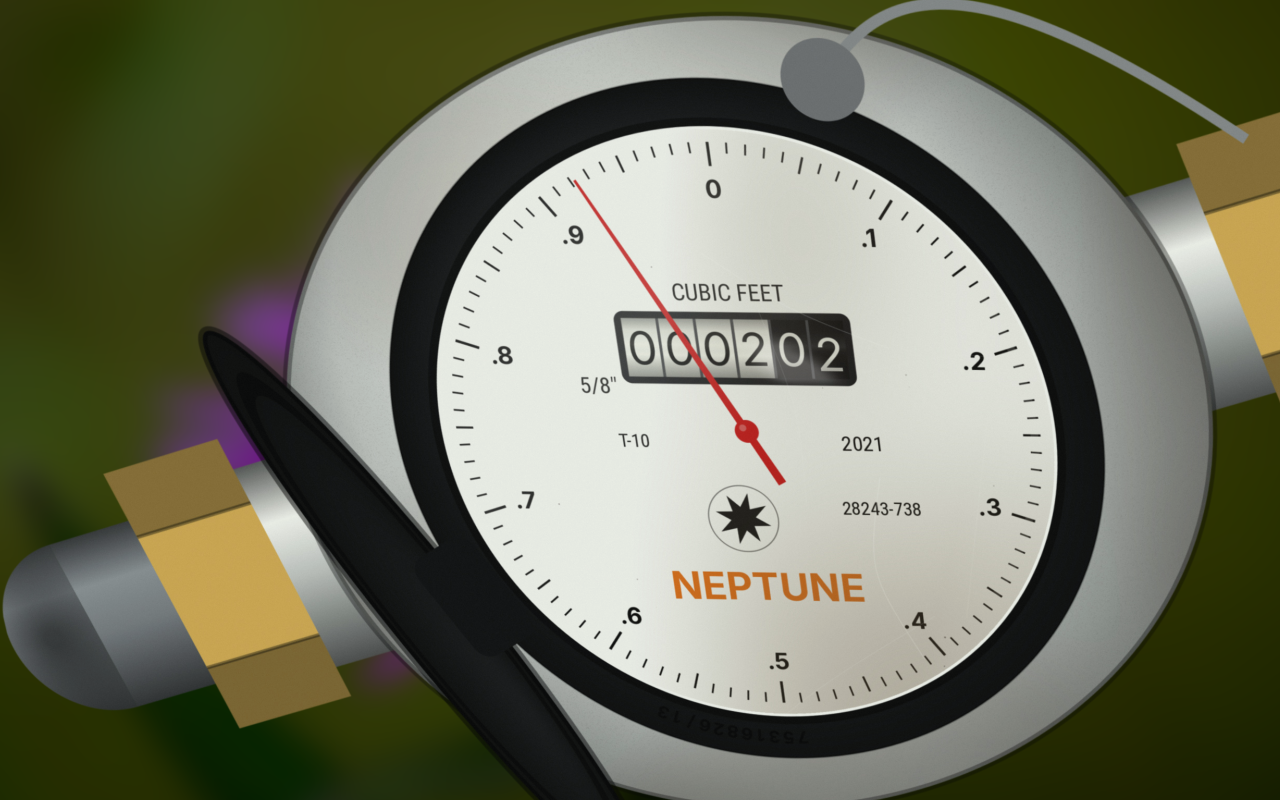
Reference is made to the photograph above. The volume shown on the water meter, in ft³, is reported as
201.92 ft³
